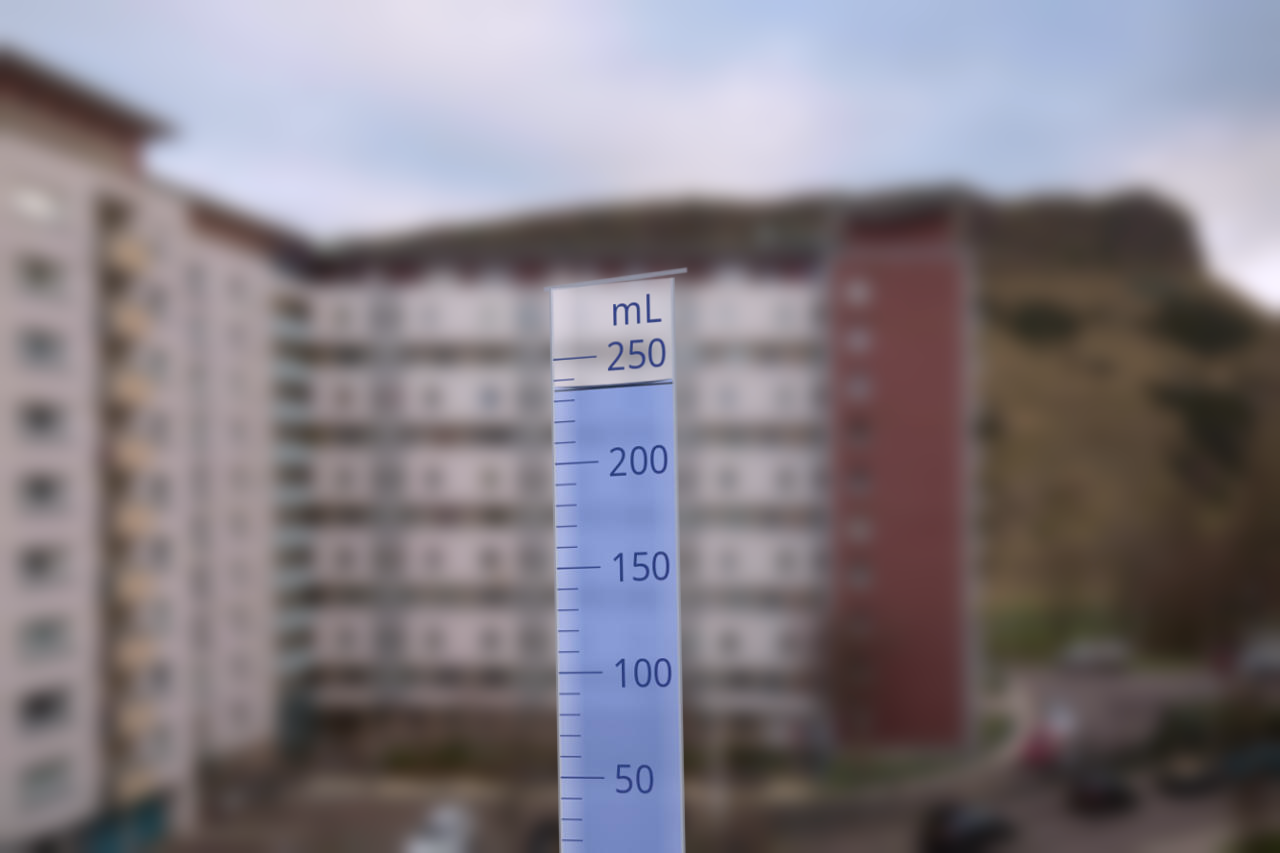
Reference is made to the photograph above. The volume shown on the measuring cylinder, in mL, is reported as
235 mL
